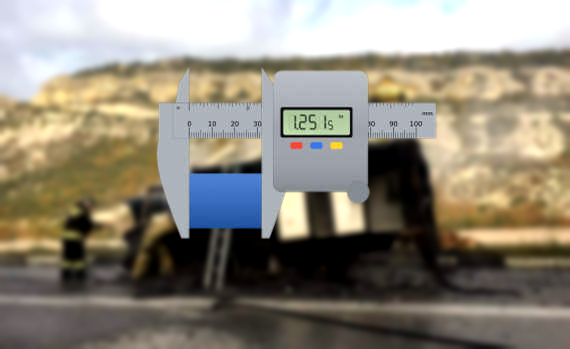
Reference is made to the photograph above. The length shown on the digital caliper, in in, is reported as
1.2515 in
